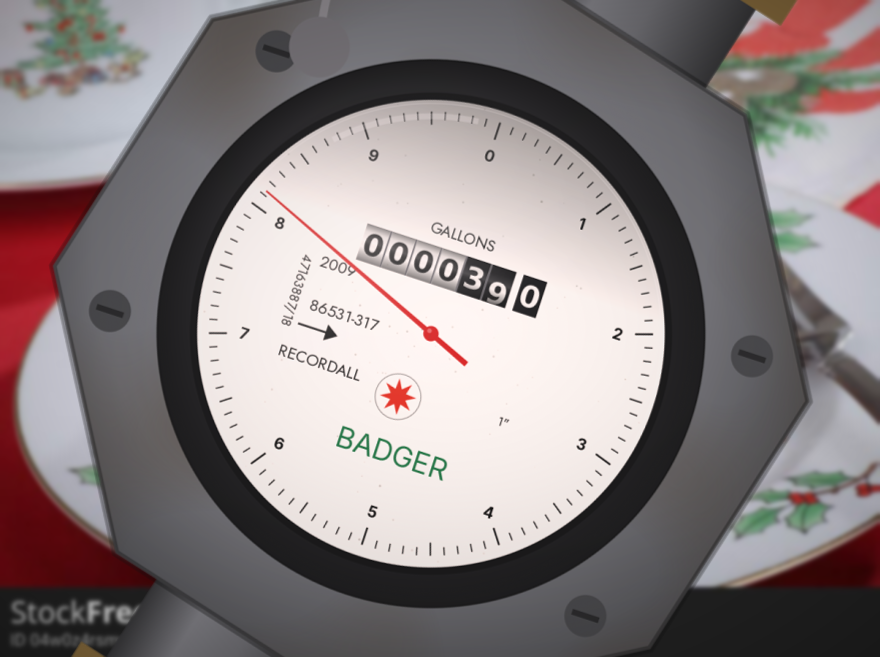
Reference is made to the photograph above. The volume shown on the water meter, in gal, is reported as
388.1 gal
